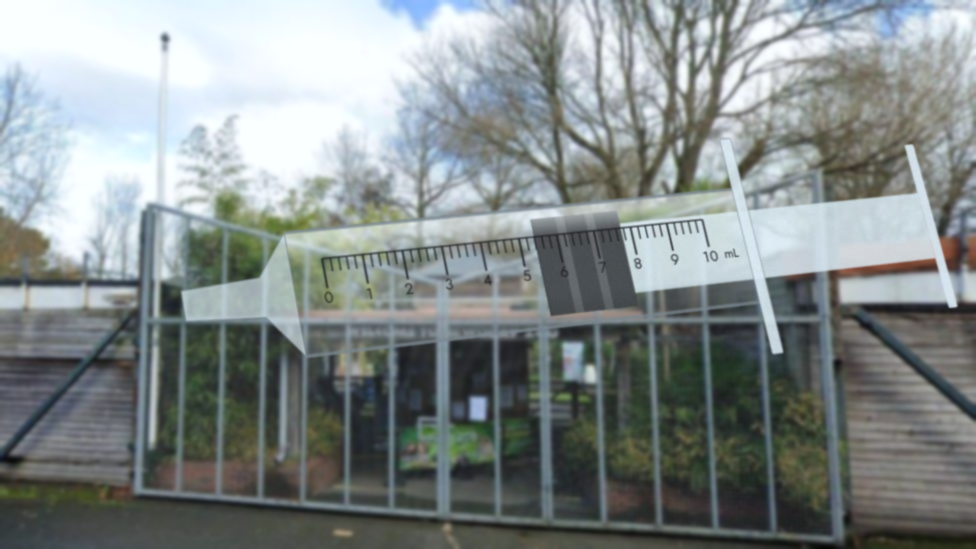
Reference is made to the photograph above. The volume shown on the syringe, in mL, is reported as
5.4 mL
